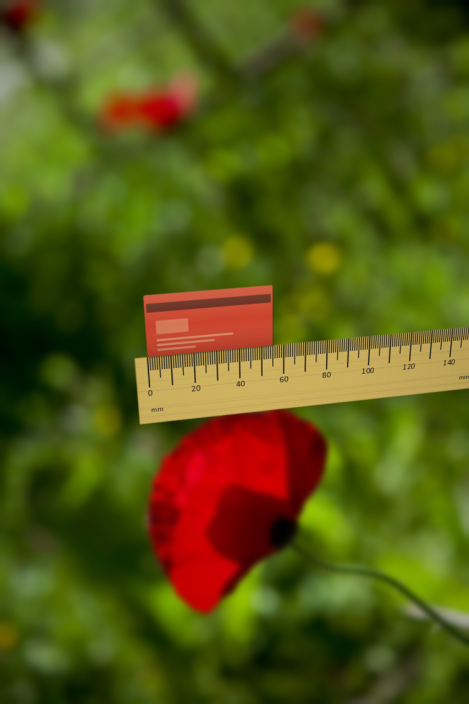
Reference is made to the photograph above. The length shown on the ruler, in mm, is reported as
55 mm
